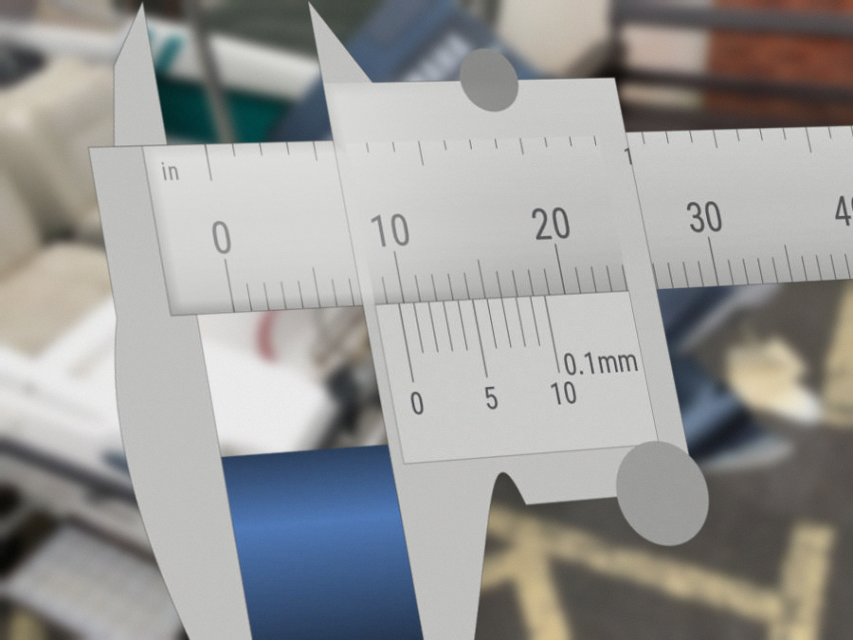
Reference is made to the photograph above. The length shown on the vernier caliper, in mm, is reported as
9.7 mm
